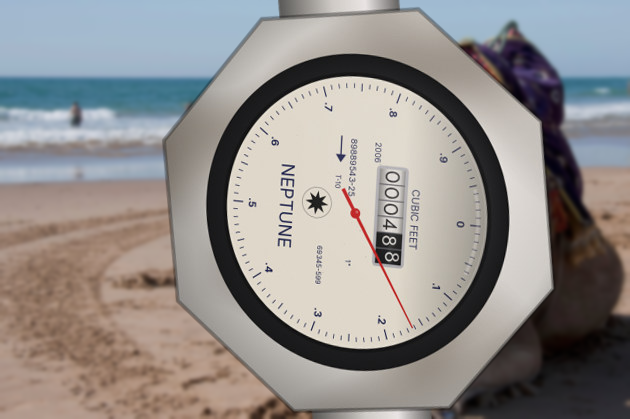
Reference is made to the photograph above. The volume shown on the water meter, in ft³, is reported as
488.16 ft³
